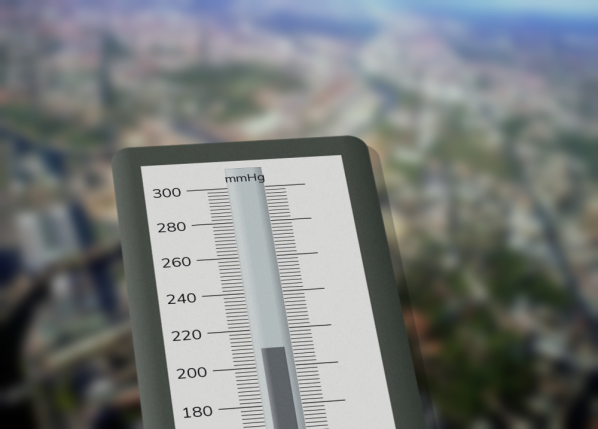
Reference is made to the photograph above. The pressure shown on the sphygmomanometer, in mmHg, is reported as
210 mmHg
